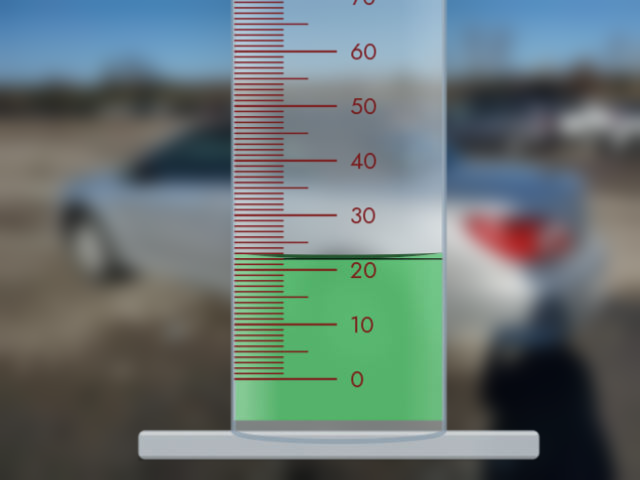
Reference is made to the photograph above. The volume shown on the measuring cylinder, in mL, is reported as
22 mL
